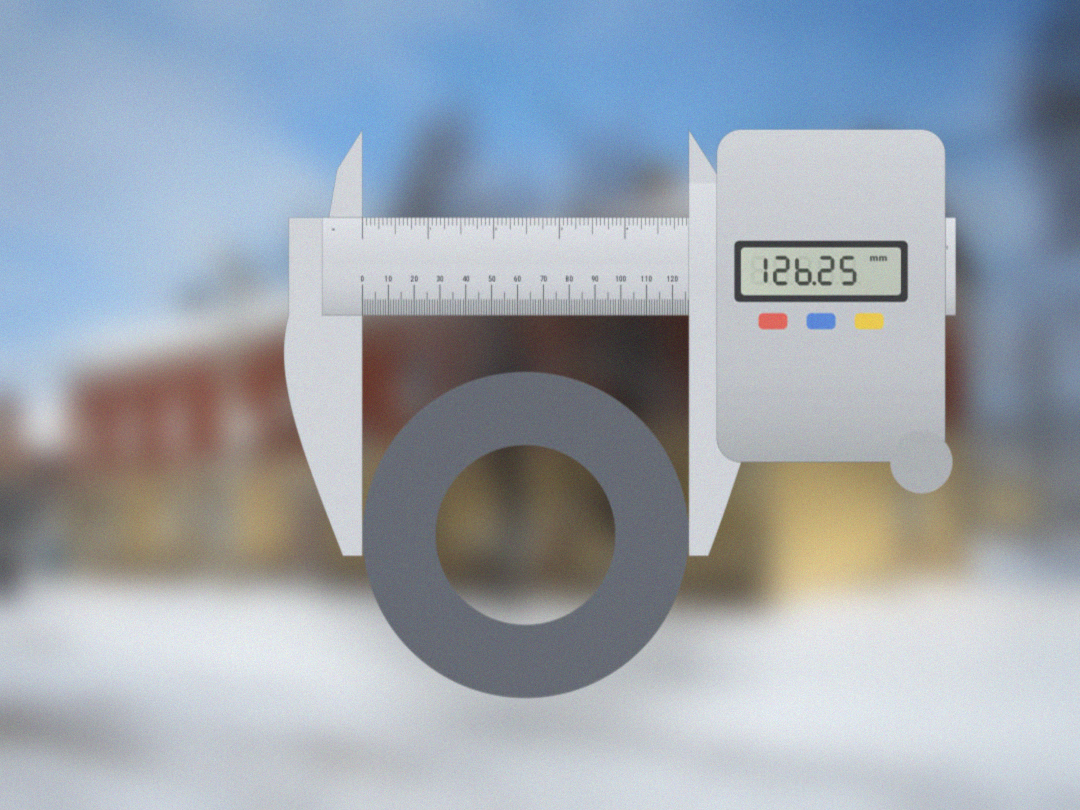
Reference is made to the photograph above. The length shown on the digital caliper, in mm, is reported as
126.25 mm
